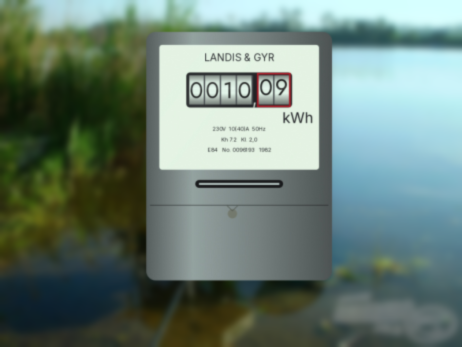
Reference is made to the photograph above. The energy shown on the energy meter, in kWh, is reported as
10.09 kWh
